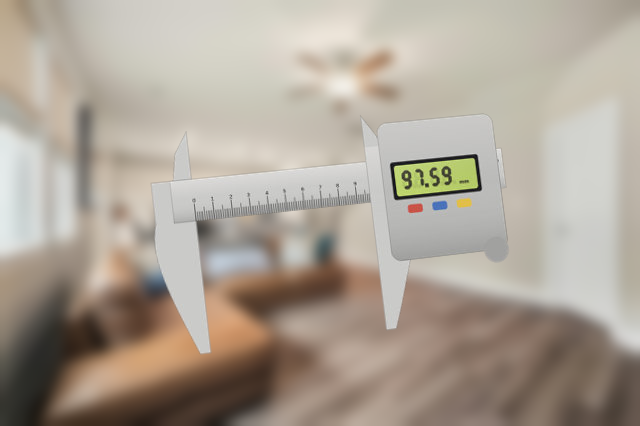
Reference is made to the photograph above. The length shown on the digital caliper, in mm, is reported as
97.59 mm
